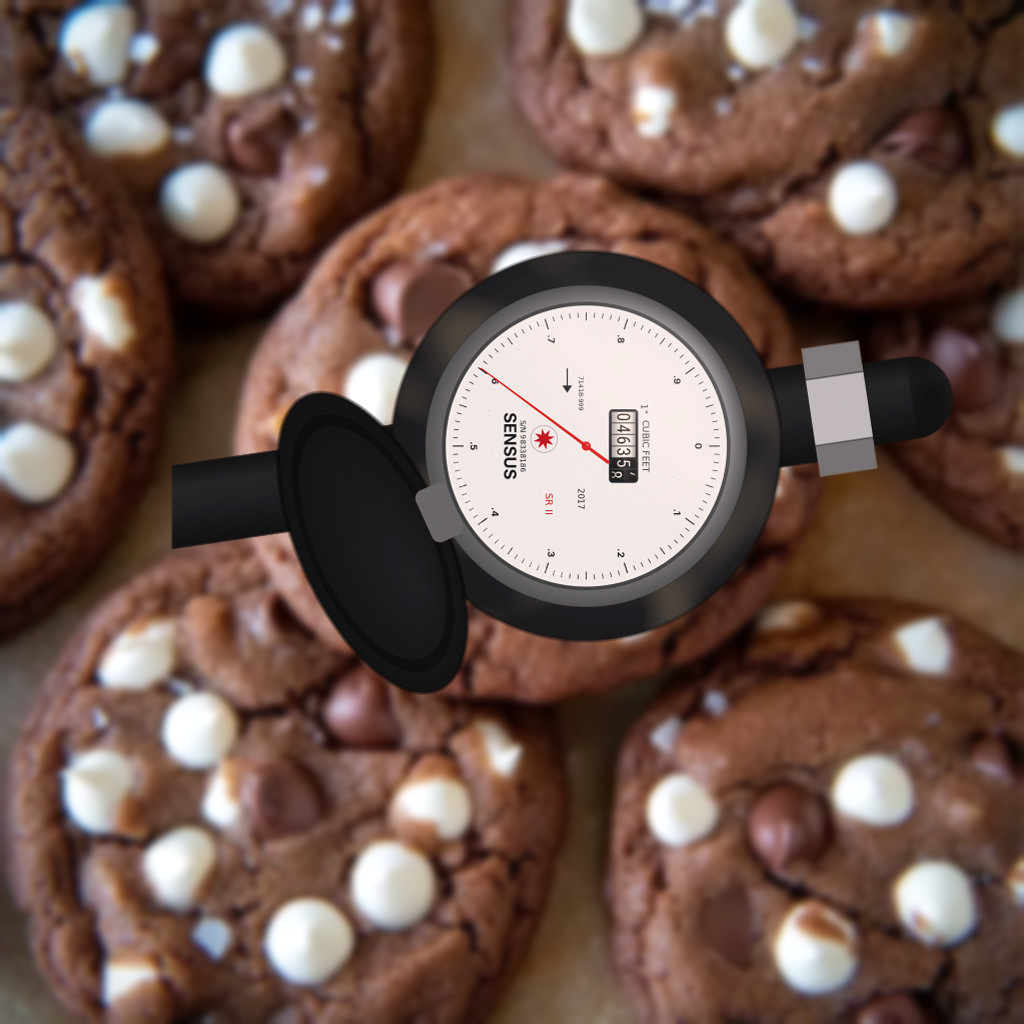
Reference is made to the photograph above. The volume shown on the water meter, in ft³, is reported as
46357.60 ft³
